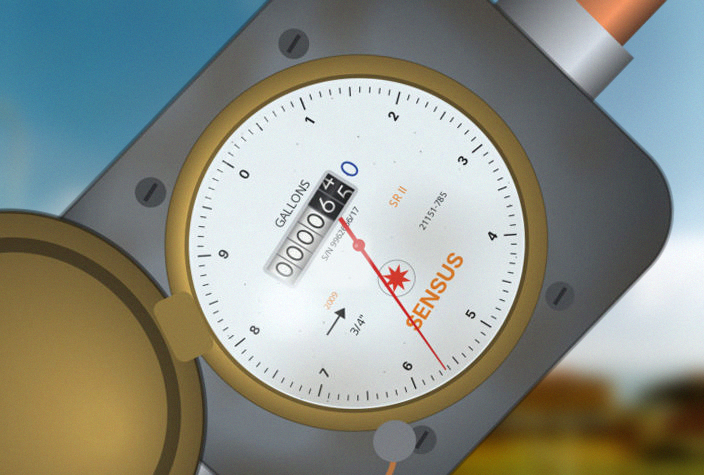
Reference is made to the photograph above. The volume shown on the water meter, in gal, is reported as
645.6 gal
